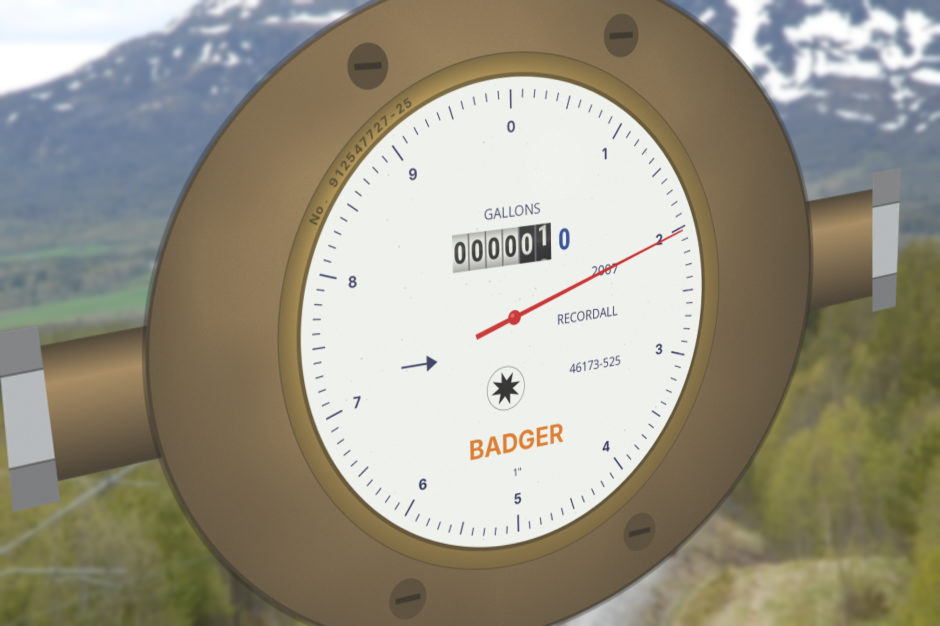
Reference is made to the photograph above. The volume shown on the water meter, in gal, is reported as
12.0 gal
